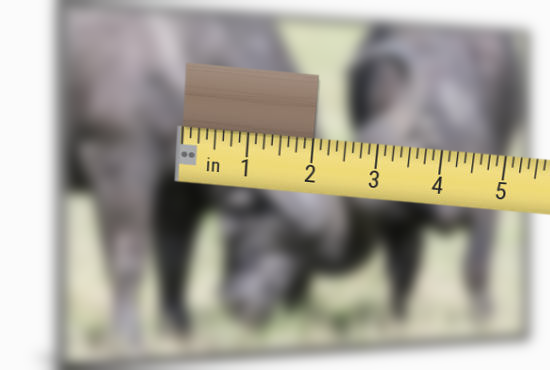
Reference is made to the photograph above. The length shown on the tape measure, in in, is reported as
2 in
